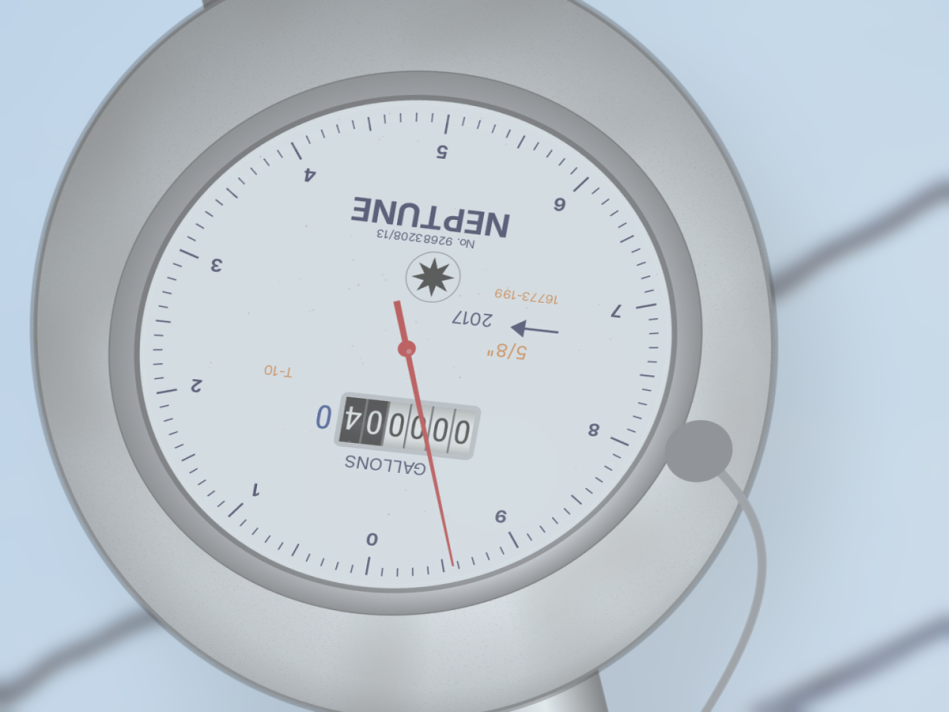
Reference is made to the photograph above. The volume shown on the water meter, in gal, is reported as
39.4 gal
